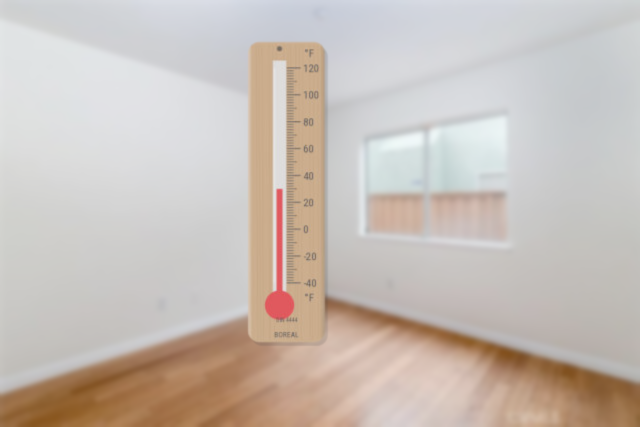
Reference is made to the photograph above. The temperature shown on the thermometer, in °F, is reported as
30 °F
